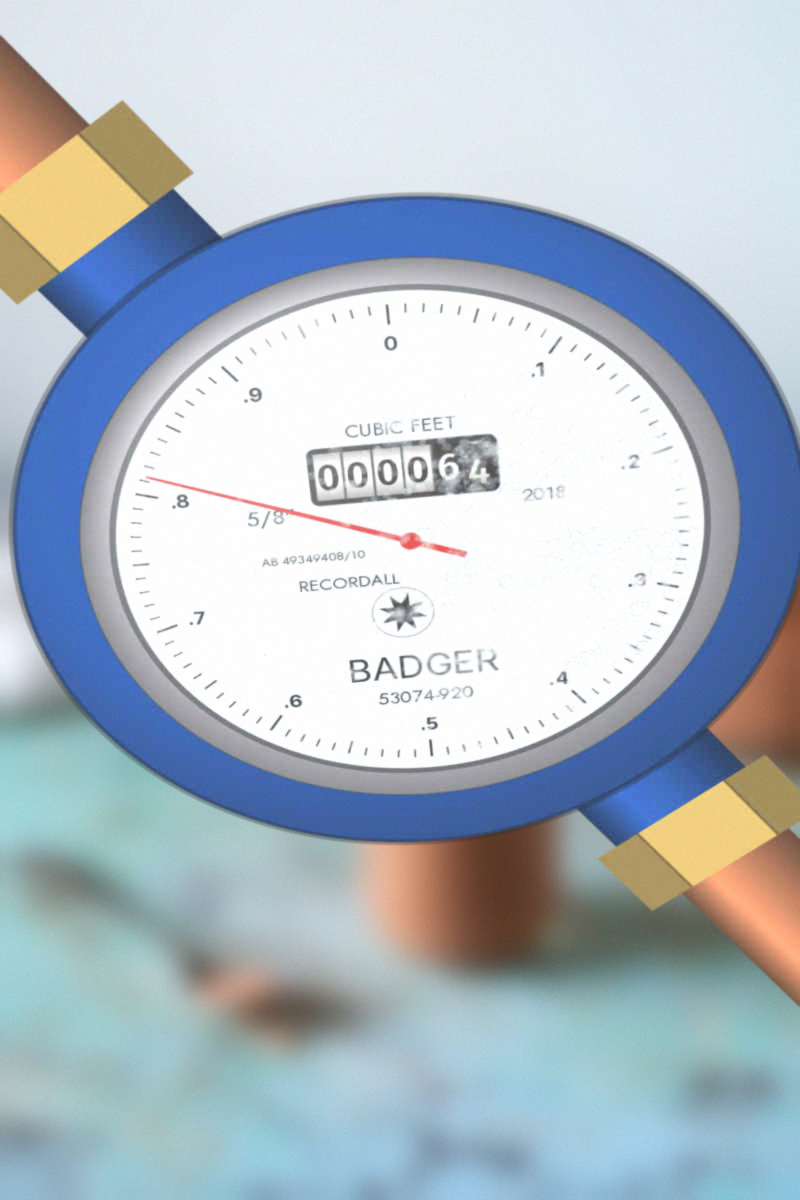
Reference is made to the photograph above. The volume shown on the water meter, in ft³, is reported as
63.81 ft³
